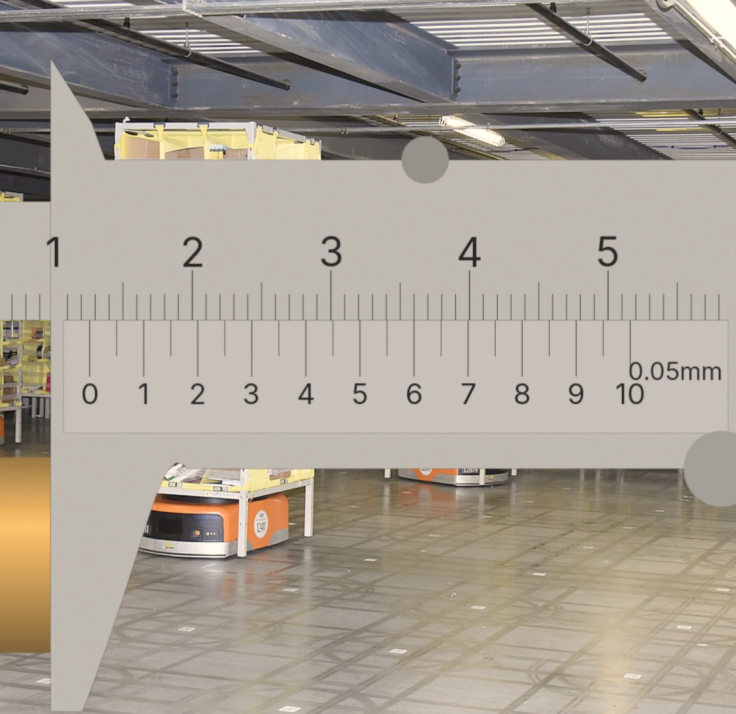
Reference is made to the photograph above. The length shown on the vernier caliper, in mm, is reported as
12.6 mm
